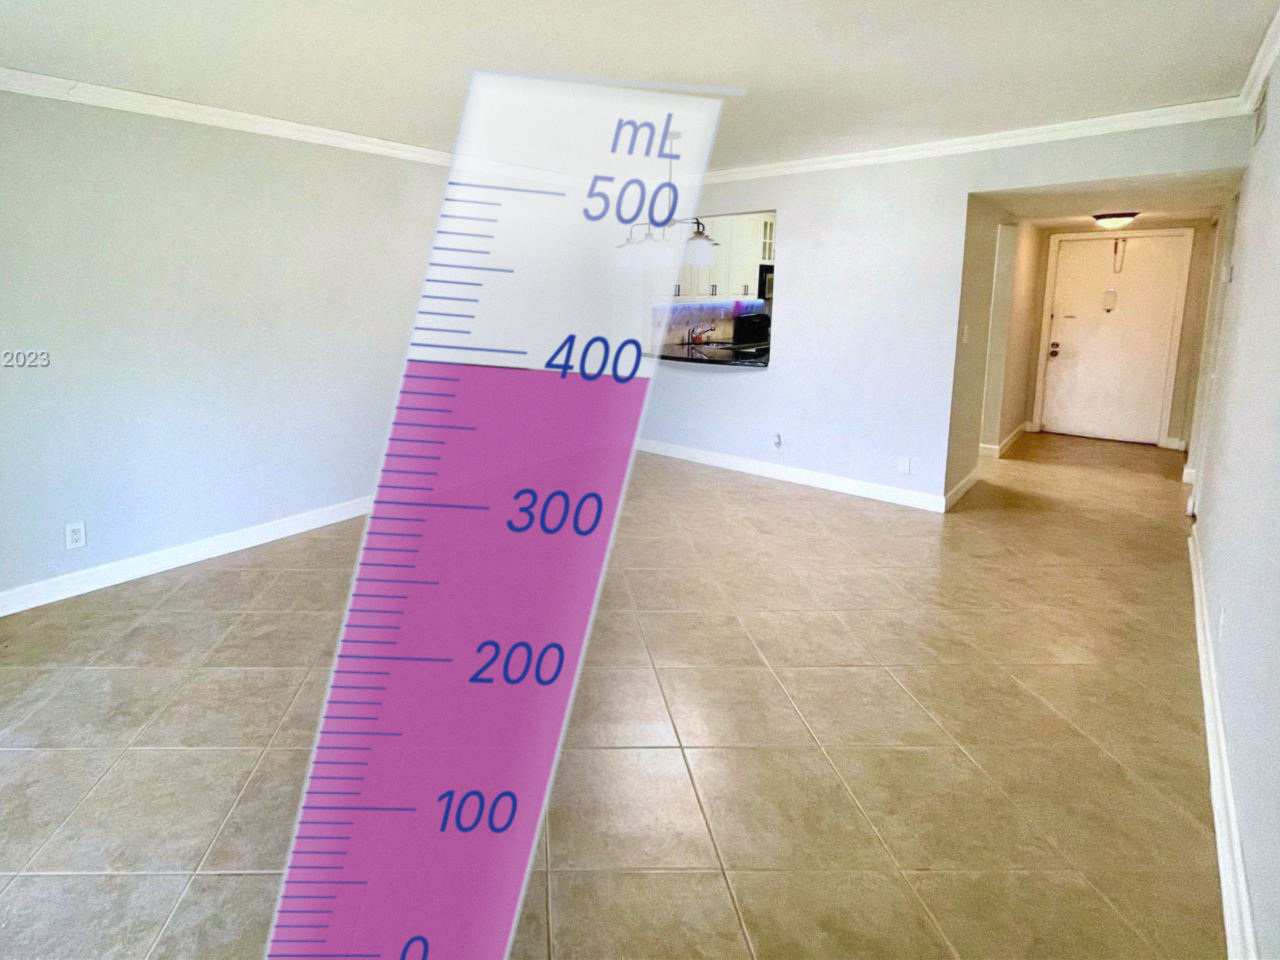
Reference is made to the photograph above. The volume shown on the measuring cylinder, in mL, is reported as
390 mL
